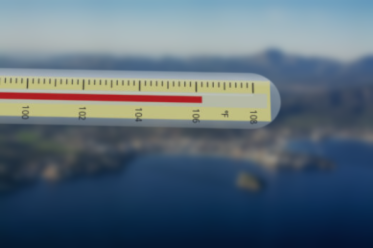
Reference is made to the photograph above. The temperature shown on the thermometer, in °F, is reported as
106.2 °F
